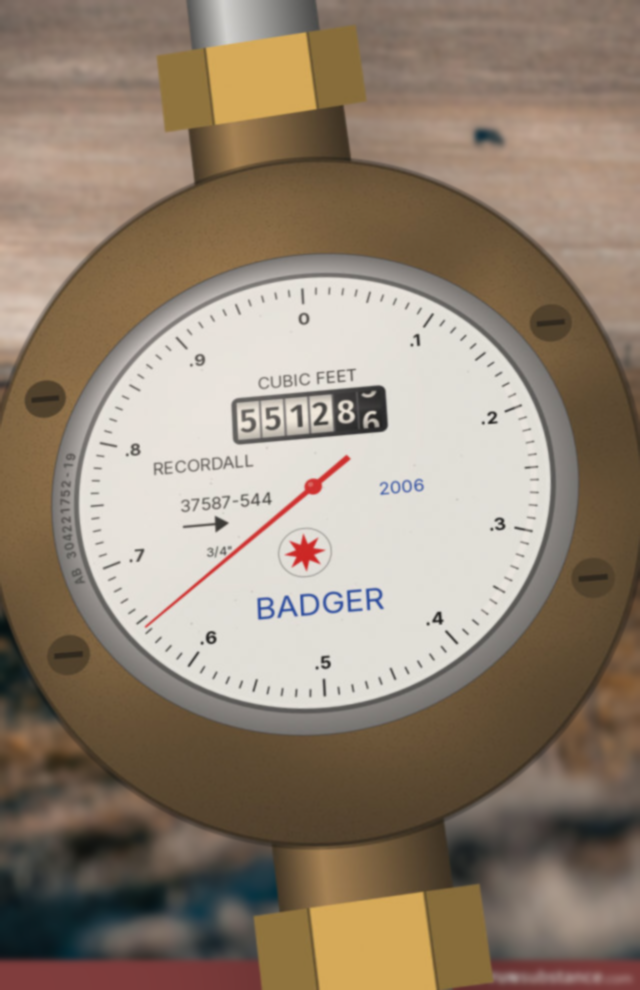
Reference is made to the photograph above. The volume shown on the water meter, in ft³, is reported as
551285.64 ft³
